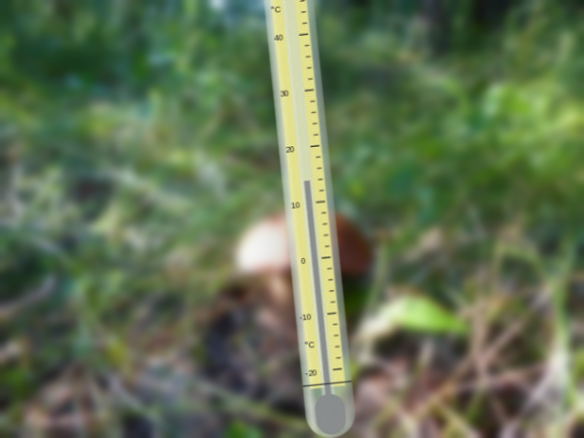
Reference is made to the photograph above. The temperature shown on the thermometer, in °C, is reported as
14 °C
